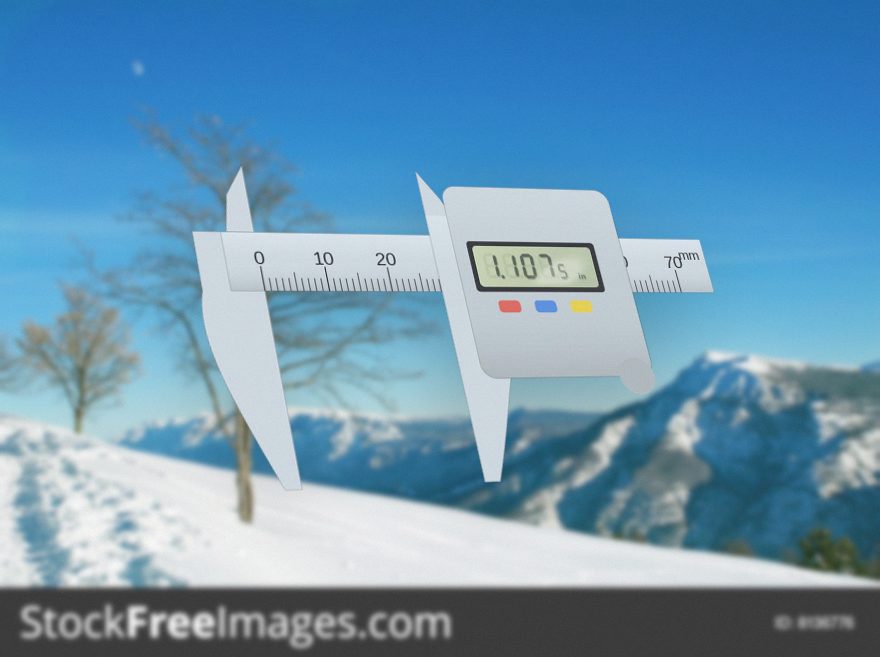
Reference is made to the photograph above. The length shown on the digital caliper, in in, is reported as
1.1075 in
